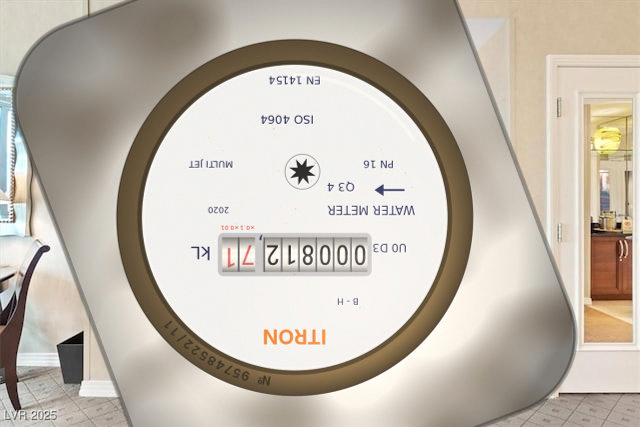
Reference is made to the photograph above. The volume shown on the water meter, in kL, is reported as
812.71 kL
